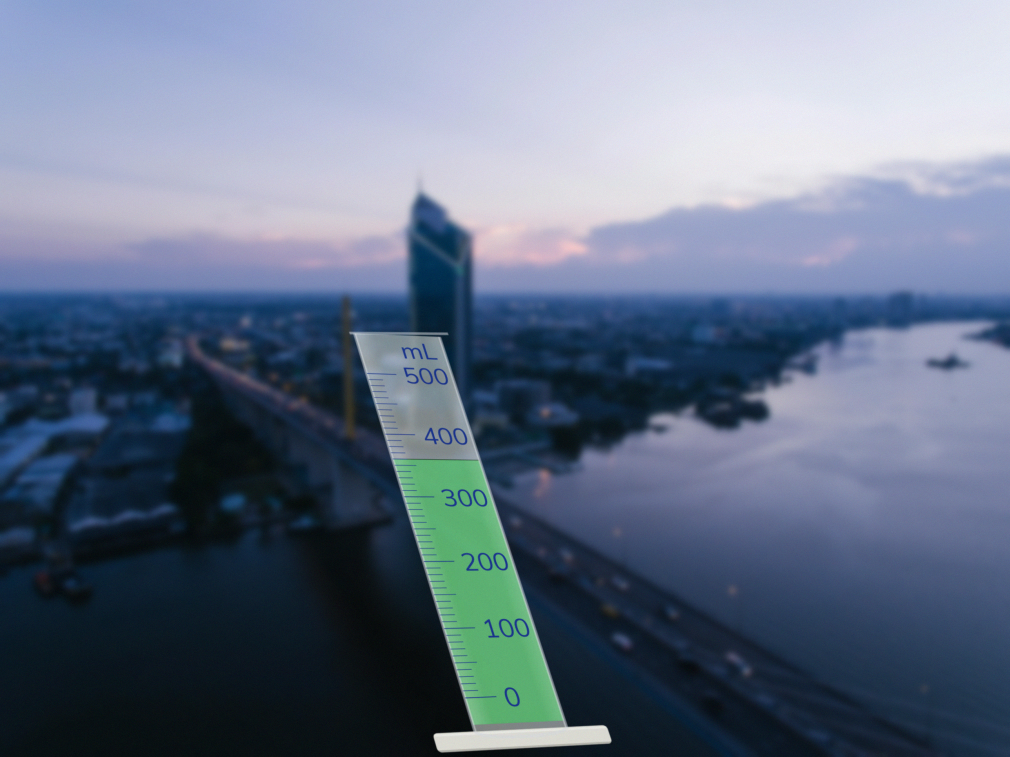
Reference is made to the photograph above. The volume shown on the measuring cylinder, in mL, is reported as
360 mL
